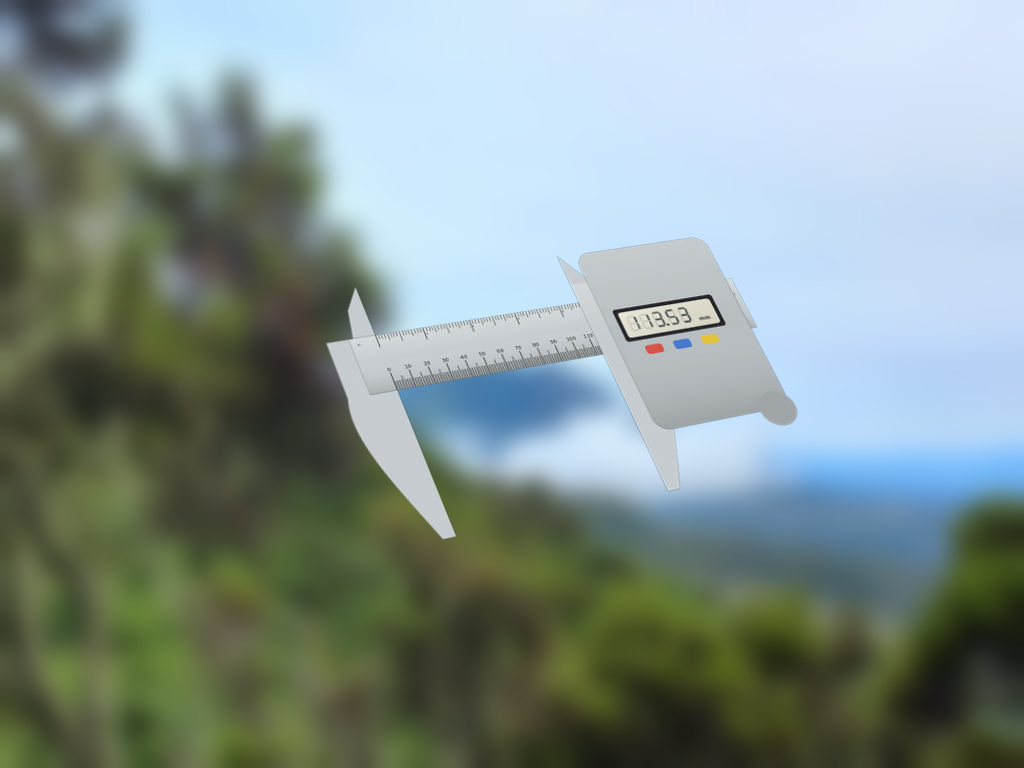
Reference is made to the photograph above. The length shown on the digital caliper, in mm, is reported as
113.53 mm
